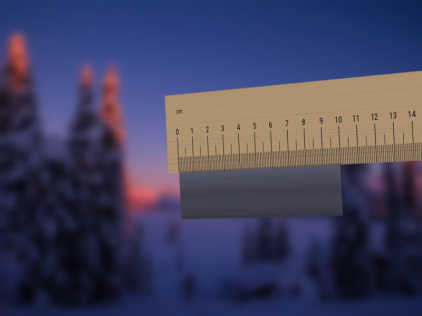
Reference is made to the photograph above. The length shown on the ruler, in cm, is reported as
10 cm
